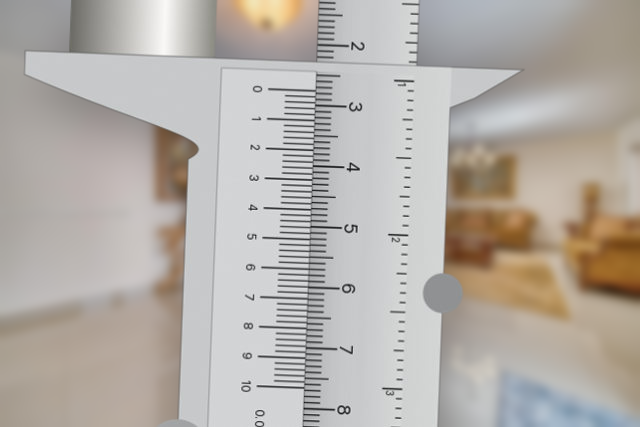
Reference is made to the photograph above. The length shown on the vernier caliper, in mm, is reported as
27.6 mm
